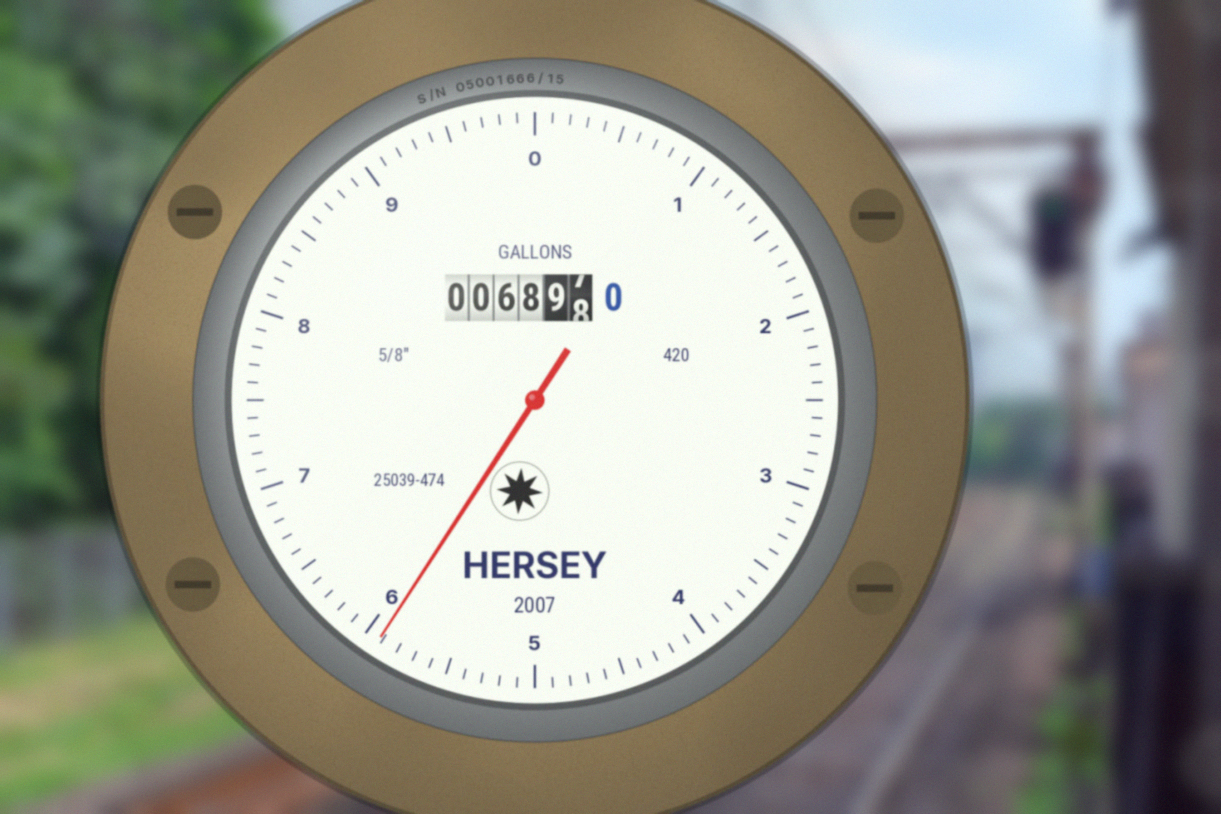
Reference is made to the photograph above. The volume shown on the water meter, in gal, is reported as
68975.9 gal
